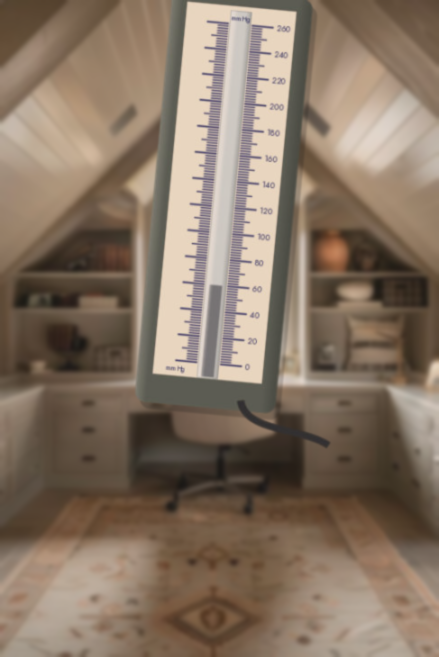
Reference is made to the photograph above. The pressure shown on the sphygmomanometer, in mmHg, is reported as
60 mmHg
